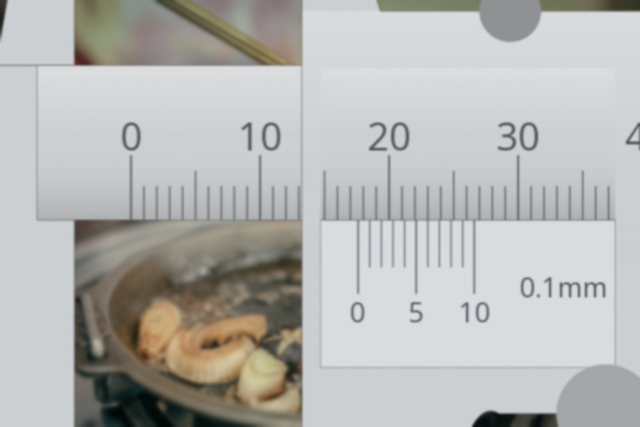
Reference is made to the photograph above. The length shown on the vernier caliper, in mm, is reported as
17.6 mm
